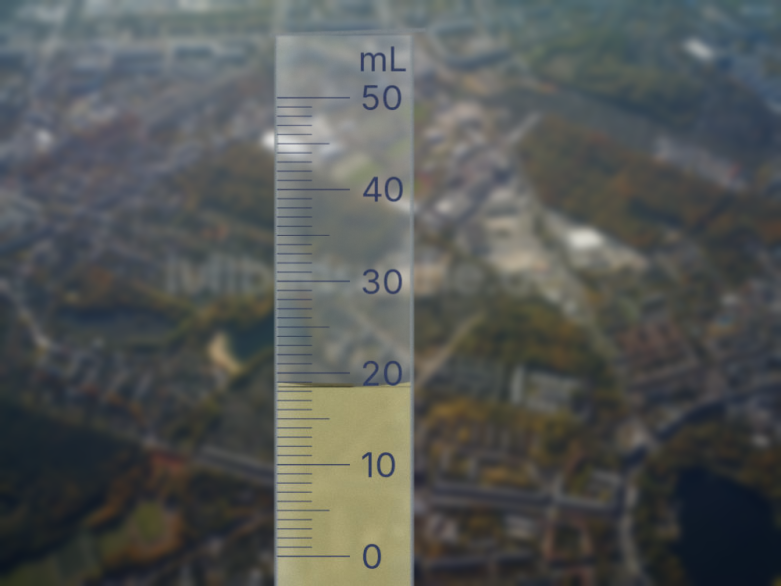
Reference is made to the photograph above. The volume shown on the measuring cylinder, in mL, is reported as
18.5 mL
